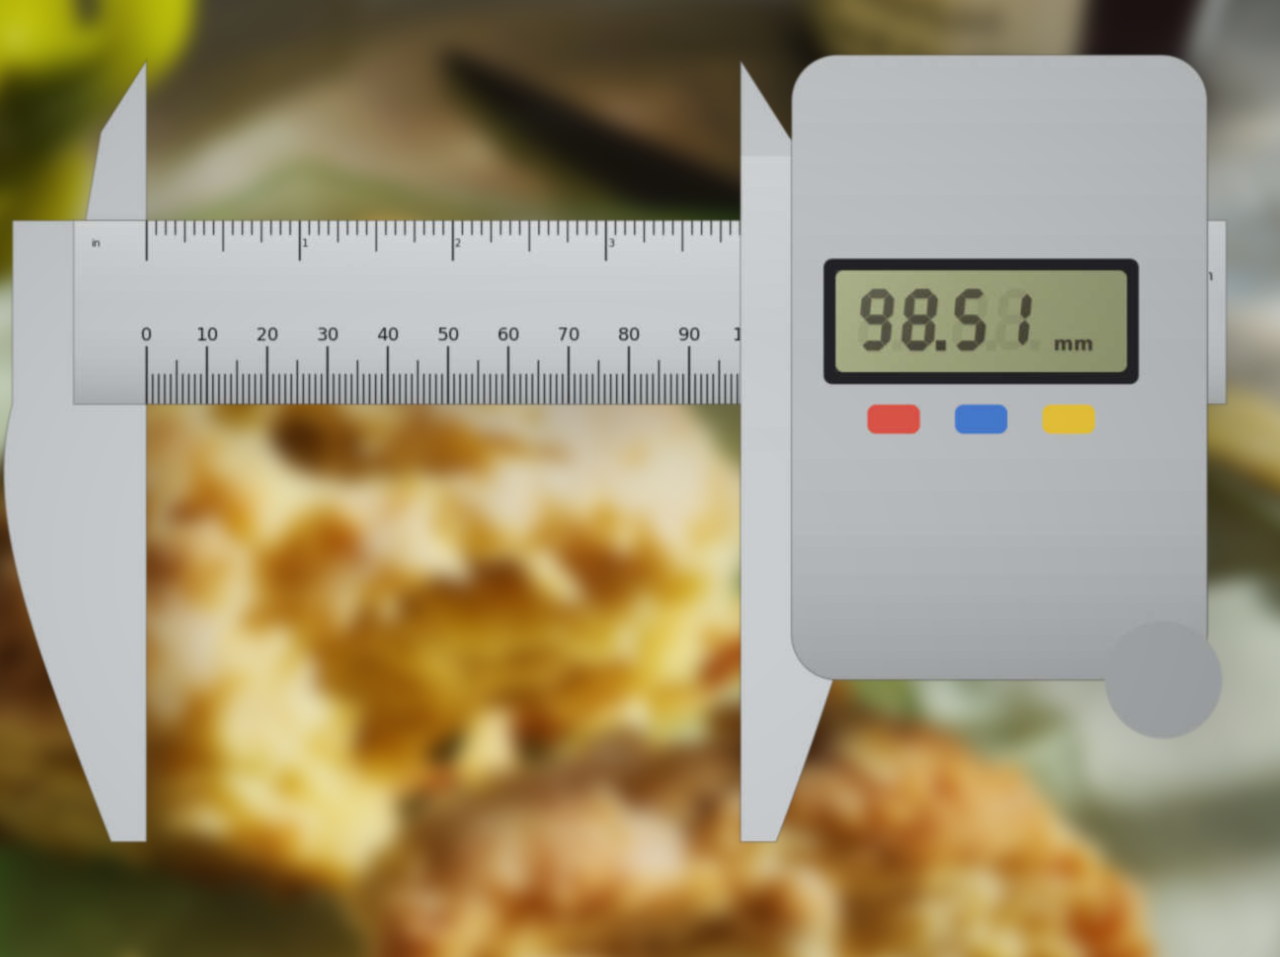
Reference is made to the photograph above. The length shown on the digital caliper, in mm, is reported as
98.51 mm
